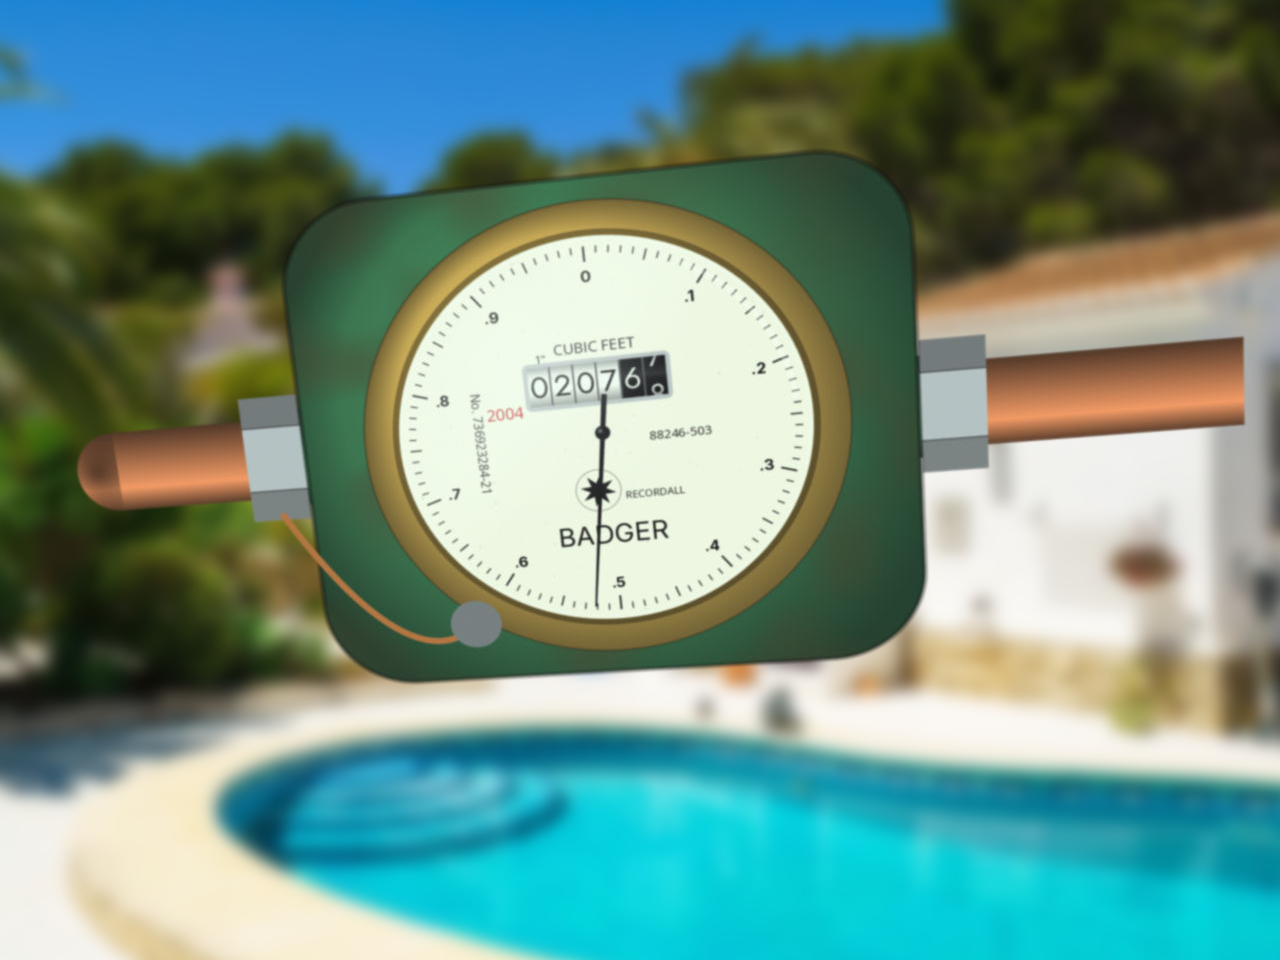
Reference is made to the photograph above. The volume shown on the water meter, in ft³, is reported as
20767.52 ft³
